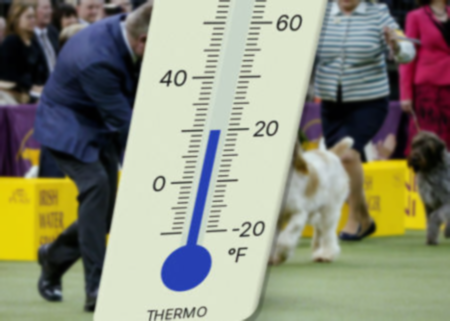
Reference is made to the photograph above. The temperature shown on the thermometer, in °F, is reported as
20 °F
